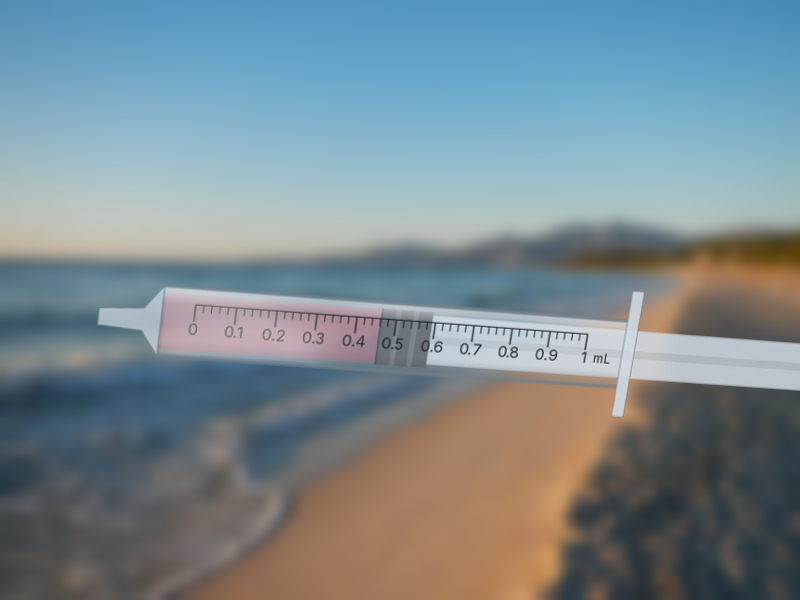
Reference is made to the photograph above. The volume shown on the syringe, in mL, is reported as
0.46 mL
